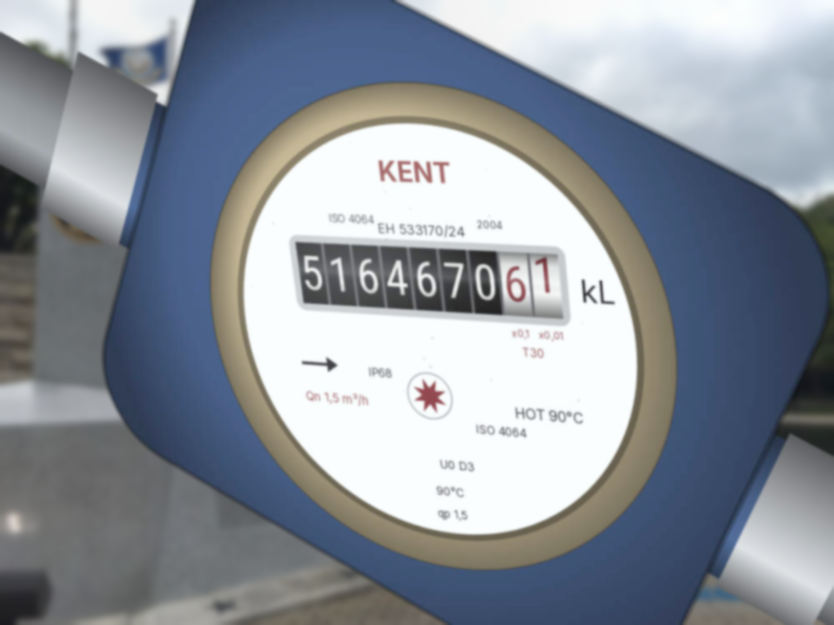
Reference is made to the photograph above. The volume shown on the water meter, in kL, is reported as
5164670.61 kL
